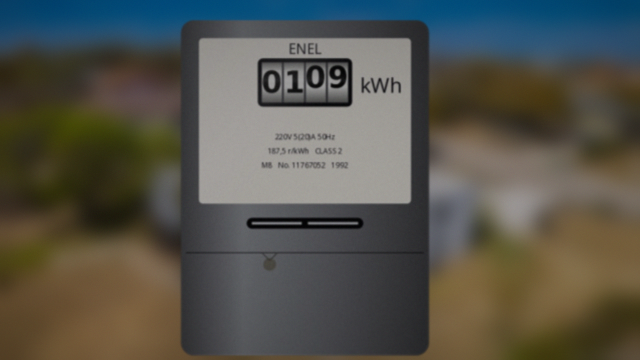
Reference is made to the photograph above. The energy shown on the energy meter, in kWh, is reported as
109 kWh
